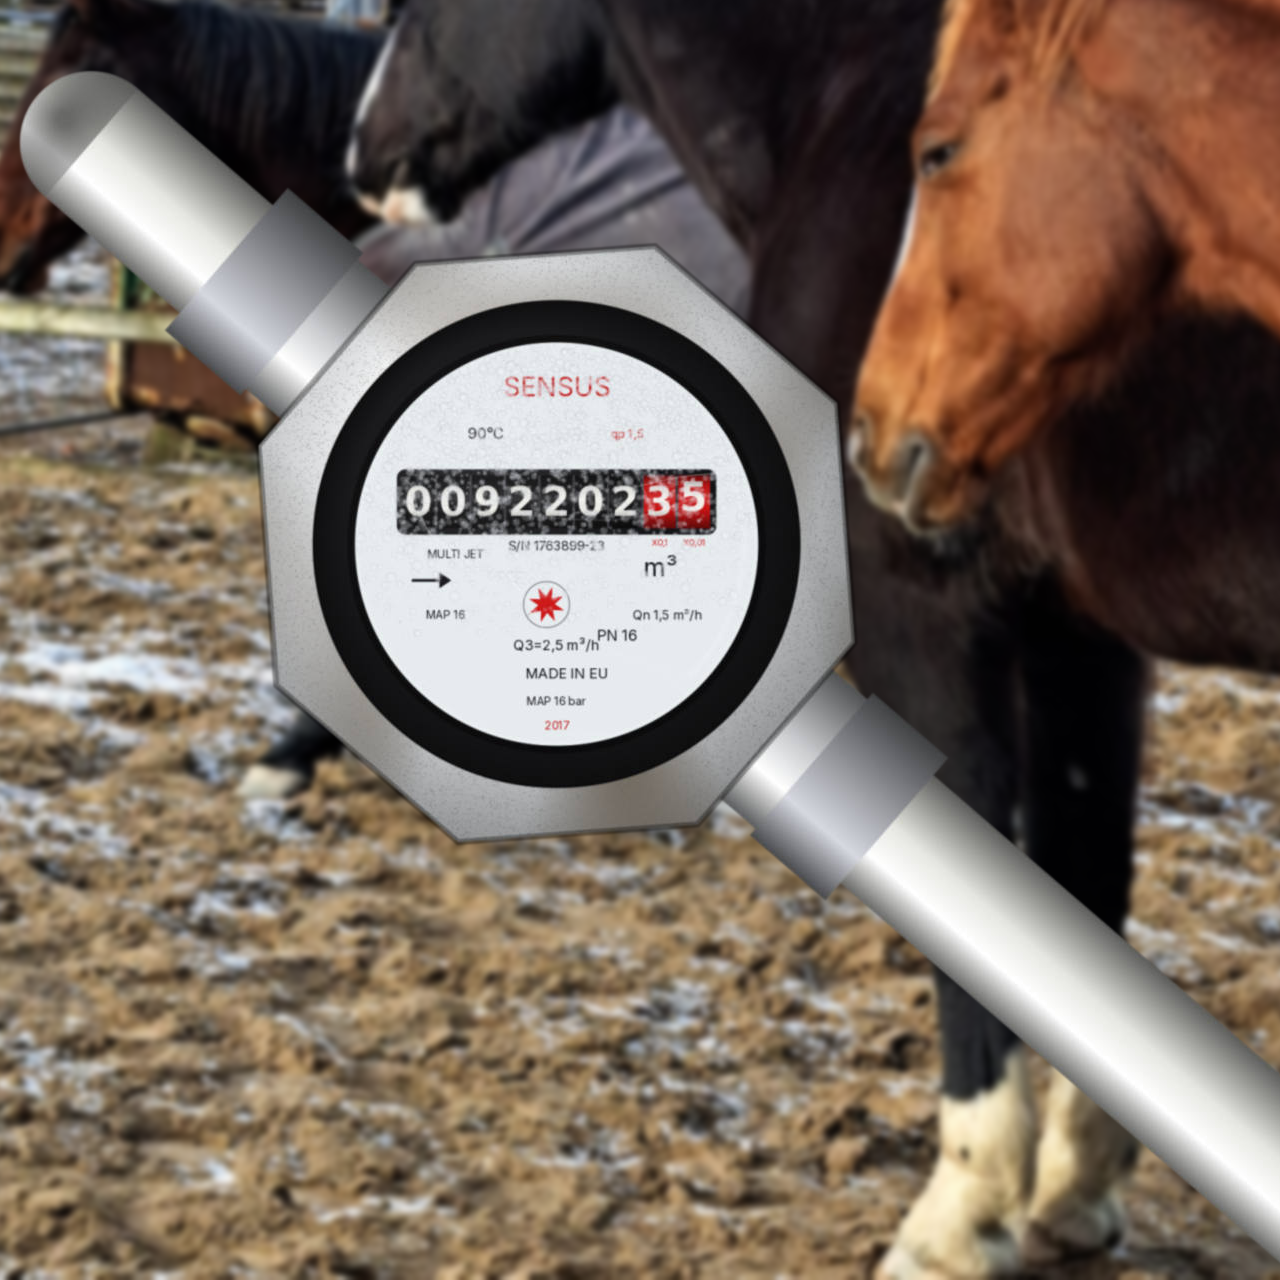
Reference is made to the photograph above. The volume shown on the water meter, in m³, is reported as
92202.35 m³
